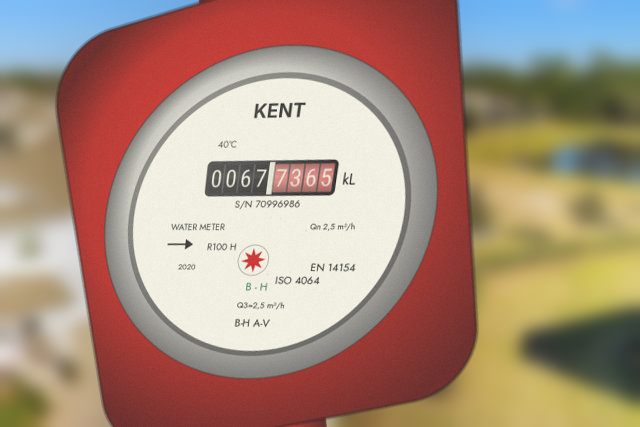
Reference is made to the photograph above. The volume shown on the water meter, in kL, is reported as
67.7365 kL
